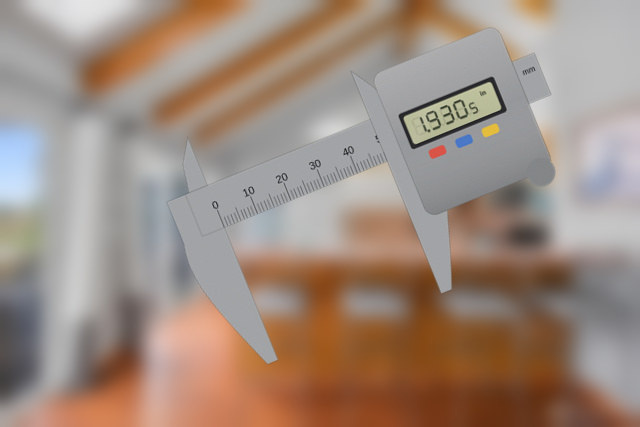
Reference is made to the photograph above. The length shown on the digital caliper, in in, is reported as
1.9305 in
